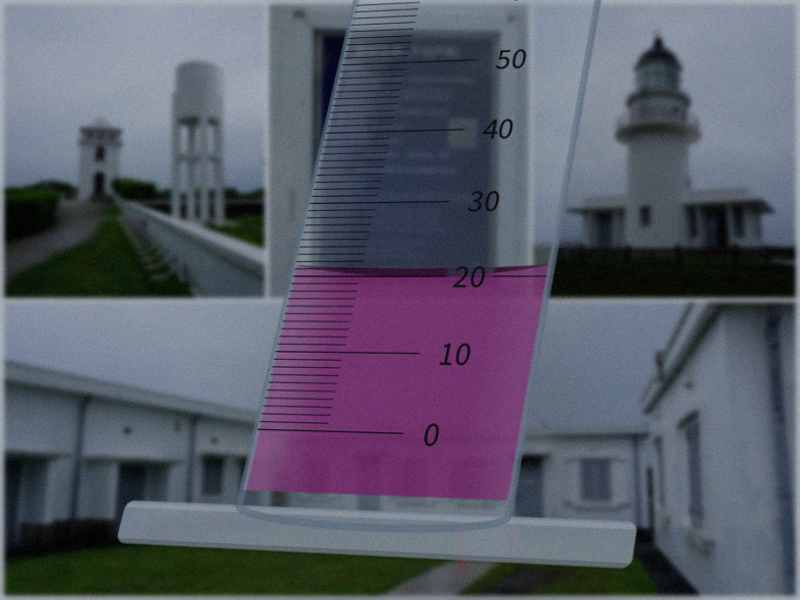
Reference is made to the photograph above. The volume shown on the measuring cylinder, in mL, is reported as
20 mL
